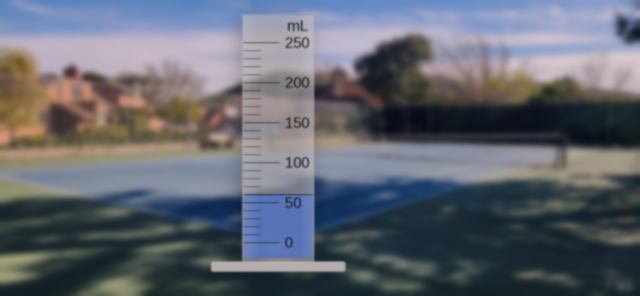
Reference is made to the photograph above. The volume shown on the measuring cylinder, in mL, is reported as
60 mL
